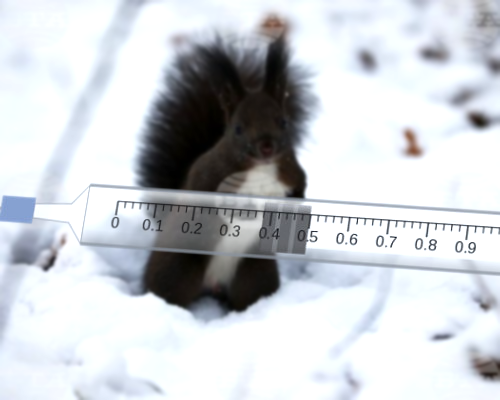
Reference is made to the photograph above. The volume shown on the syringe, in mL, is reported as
0.38 mL
